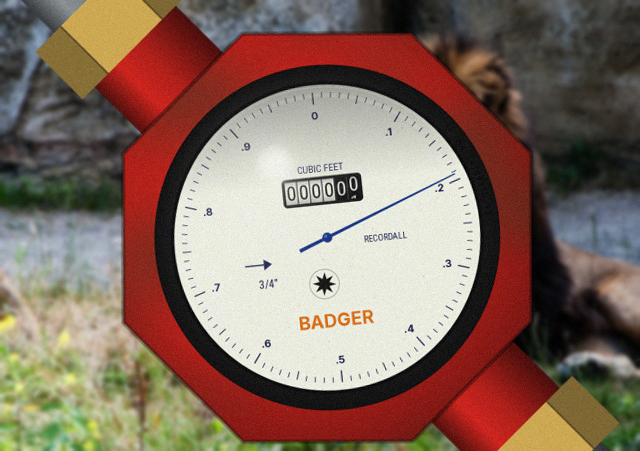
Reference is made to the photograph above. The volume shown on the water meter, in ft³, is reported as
0.19 ft³
